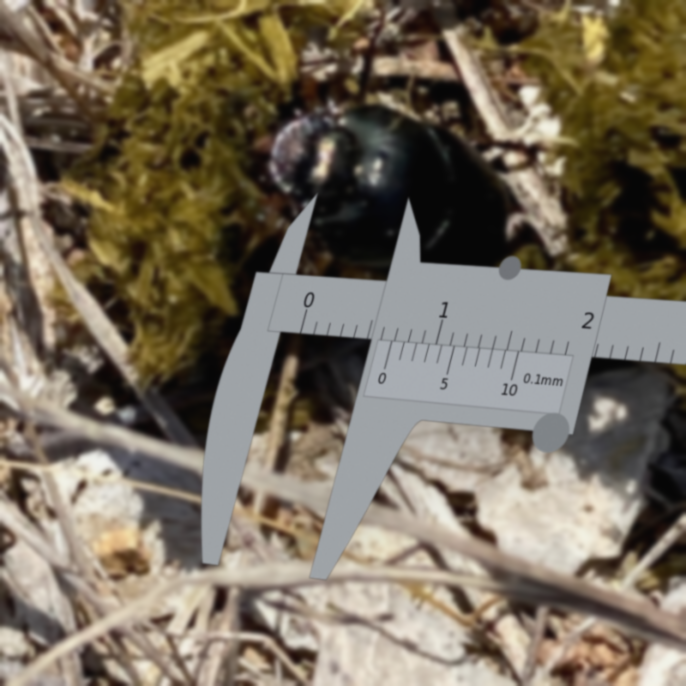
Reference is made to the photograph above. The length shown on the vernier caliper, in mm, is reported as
6.8 mm
